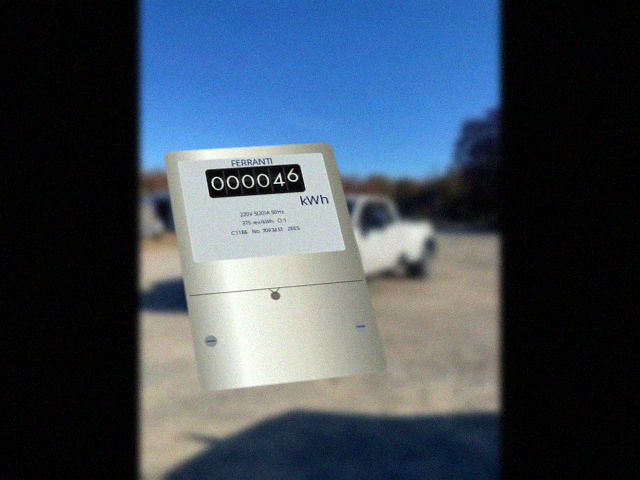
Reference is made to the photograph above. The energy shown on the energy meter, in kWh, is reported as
46 kWh
